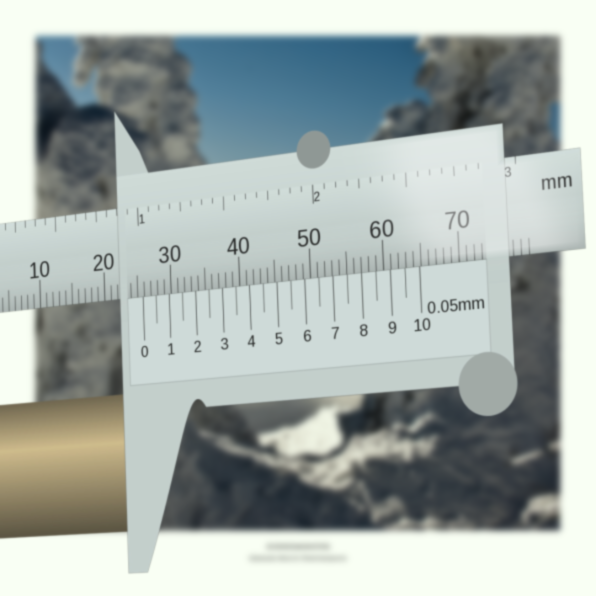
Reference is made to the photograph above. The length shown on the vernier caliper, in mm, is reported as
25.8 mm
